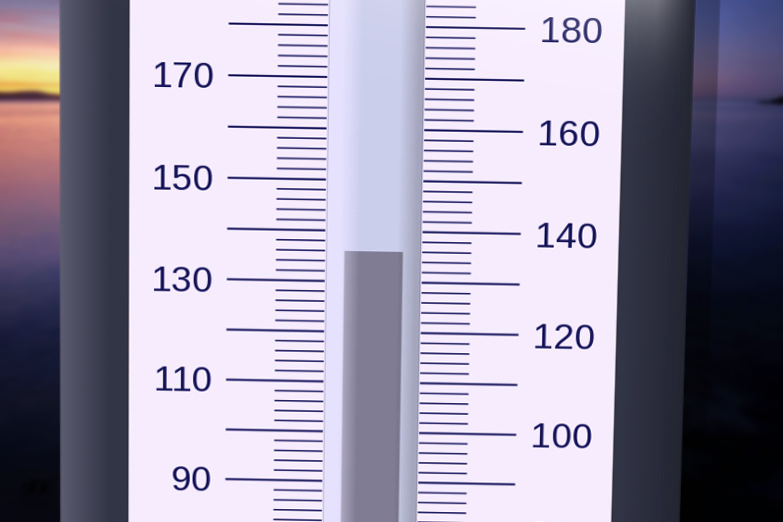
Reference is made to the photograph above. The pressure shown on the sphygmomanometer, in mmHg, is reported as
136 mmHg
